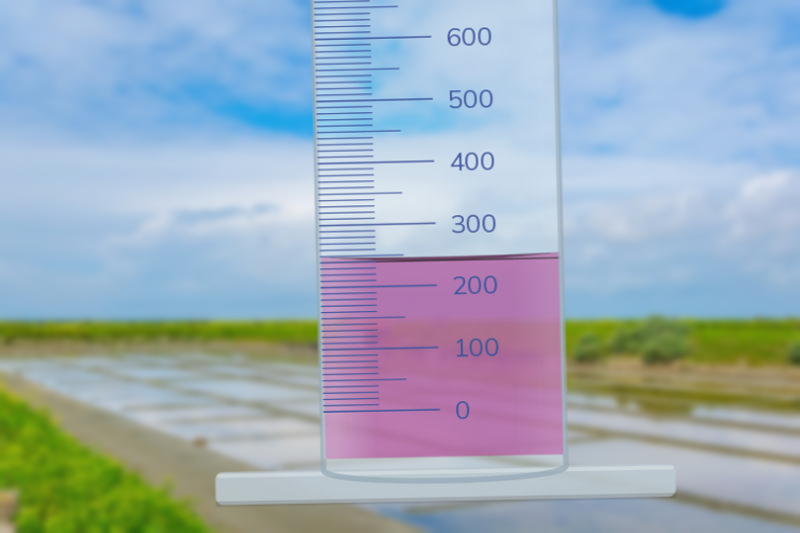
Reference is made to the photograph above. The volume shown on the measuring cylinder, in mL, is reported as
240 mL
